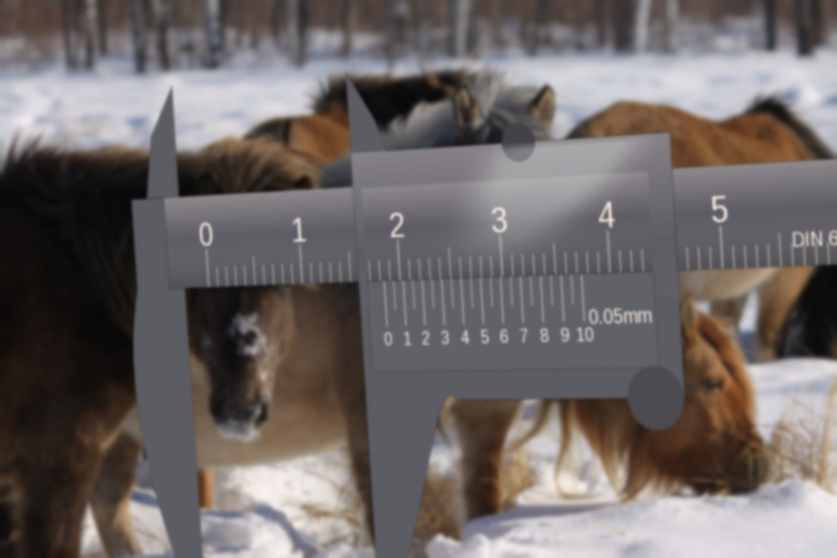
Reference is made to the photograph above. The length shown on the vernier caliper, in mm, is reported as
18.4 mm
